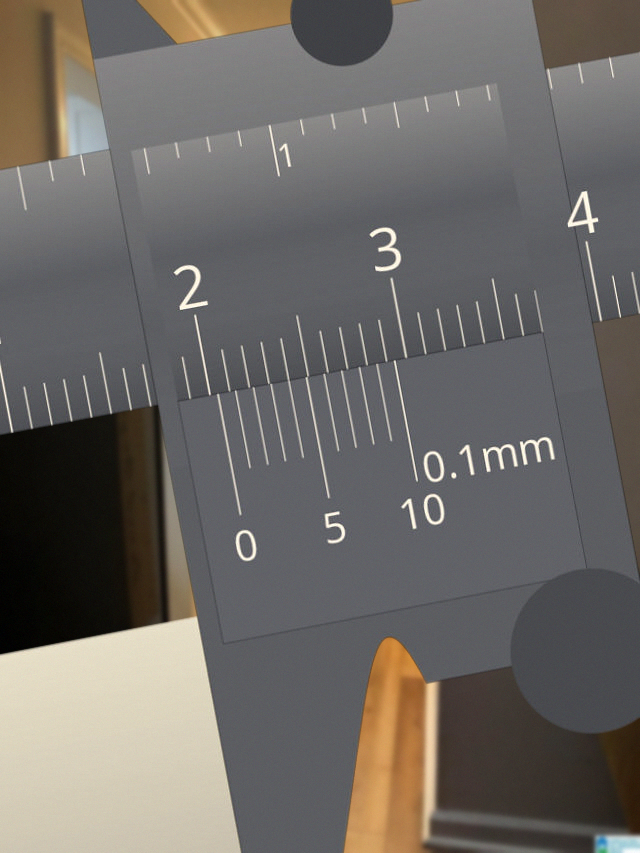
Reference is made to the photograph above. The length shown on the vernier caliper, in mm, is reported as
20.4 mm
